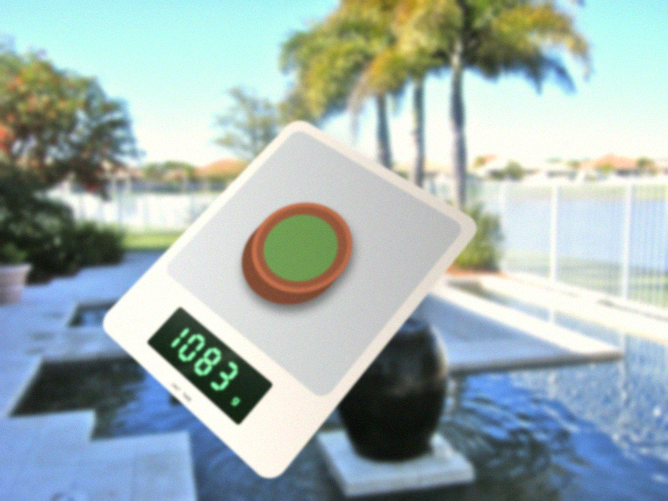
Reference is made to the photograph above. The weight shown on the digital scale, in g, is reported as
1083 g
